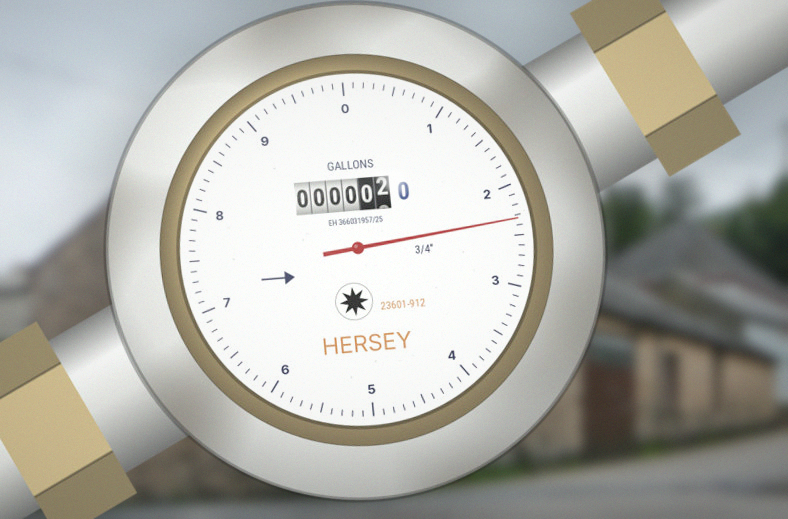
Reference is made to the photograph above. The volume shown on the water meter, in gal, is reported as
22.3 gal
